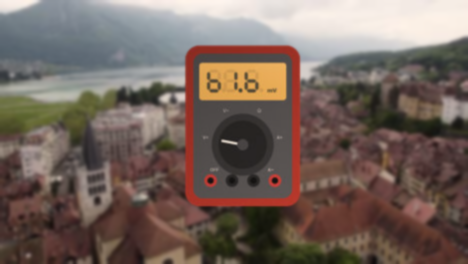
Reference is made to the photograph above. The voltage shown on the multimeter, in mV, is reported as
61.6 mV
